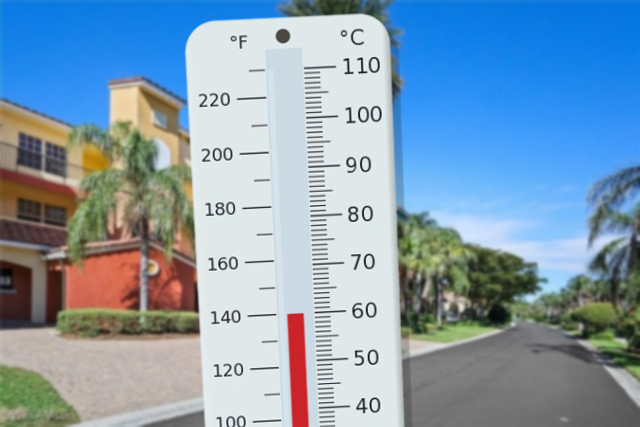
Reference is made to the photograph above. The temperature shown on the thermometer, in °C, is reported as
60 °C
